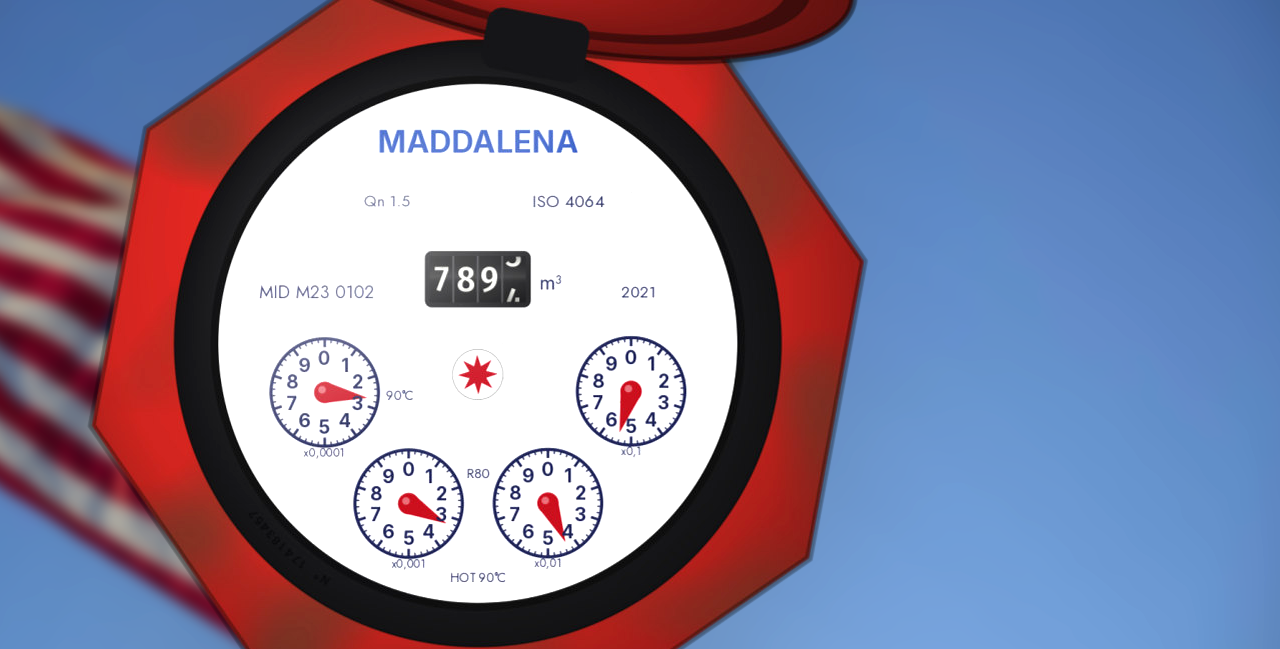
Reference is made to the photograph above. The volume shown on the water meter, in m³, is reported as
7893.5432 m³
